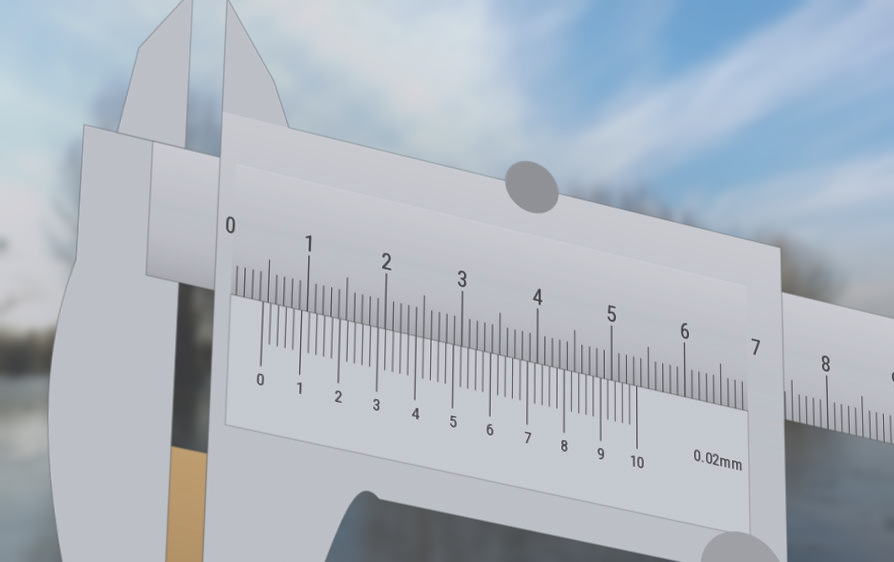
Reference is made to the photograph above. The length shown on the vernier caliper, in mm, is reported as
4.4 mm
